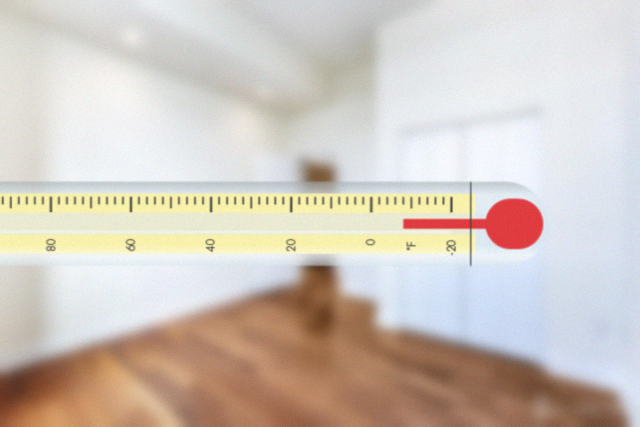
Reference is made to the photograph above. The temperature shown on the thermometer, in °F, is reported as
-8 °F
